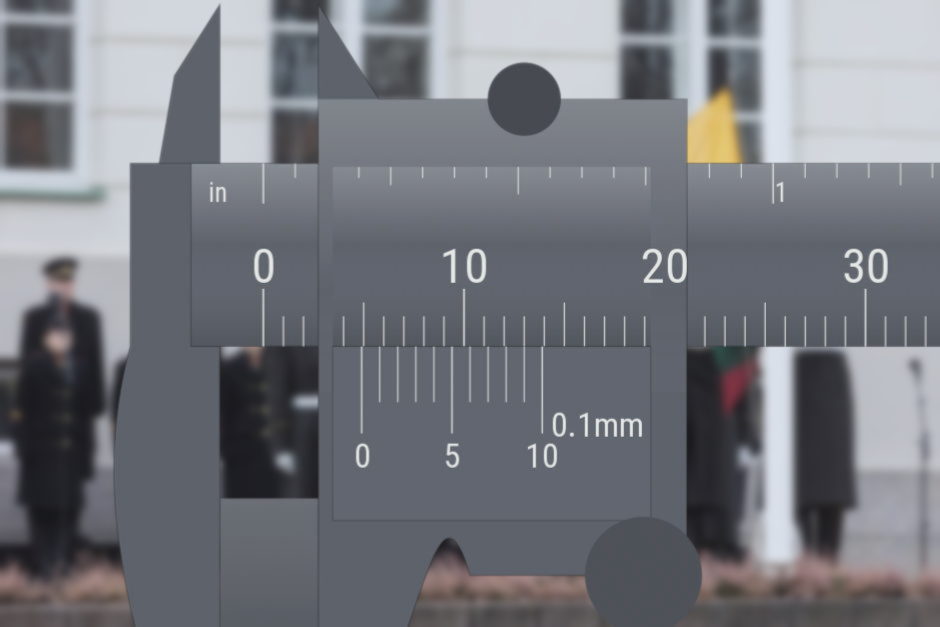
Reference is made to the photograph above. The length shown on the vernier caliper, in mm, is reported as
4.9 mm
